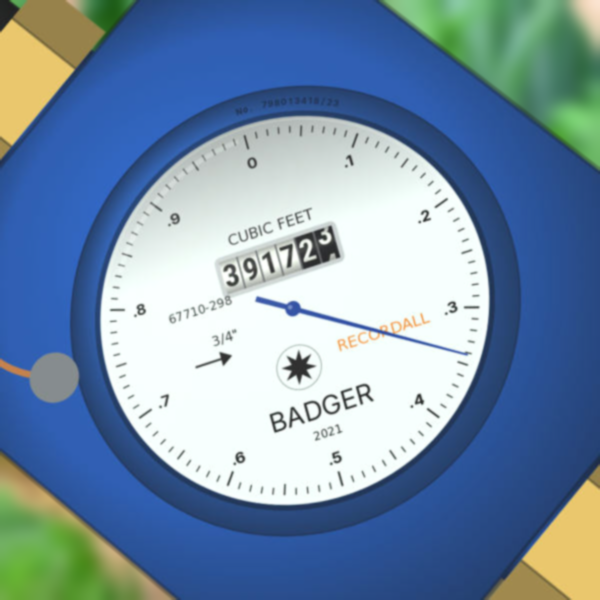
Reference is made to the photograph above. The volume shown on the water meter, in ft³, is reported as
391723.34 ft³
